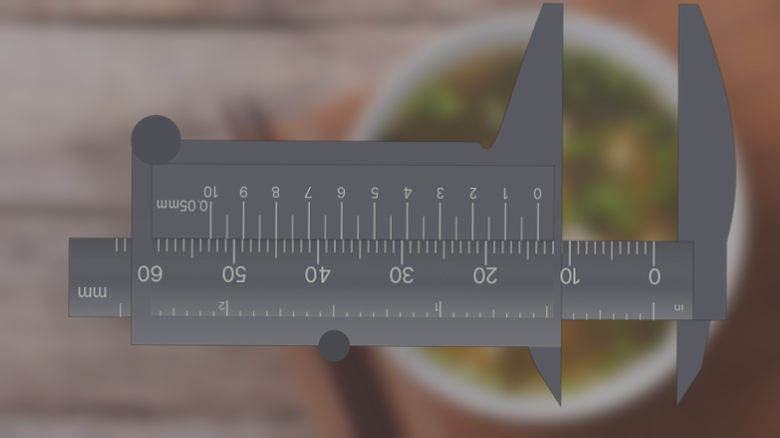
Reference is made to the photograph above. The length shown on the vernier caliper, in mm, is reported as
13.8 mm
